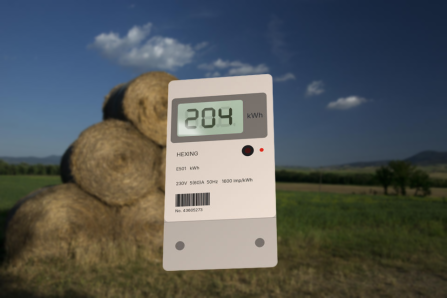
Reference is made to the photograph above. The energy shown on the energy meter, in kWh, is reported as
204 kWh
